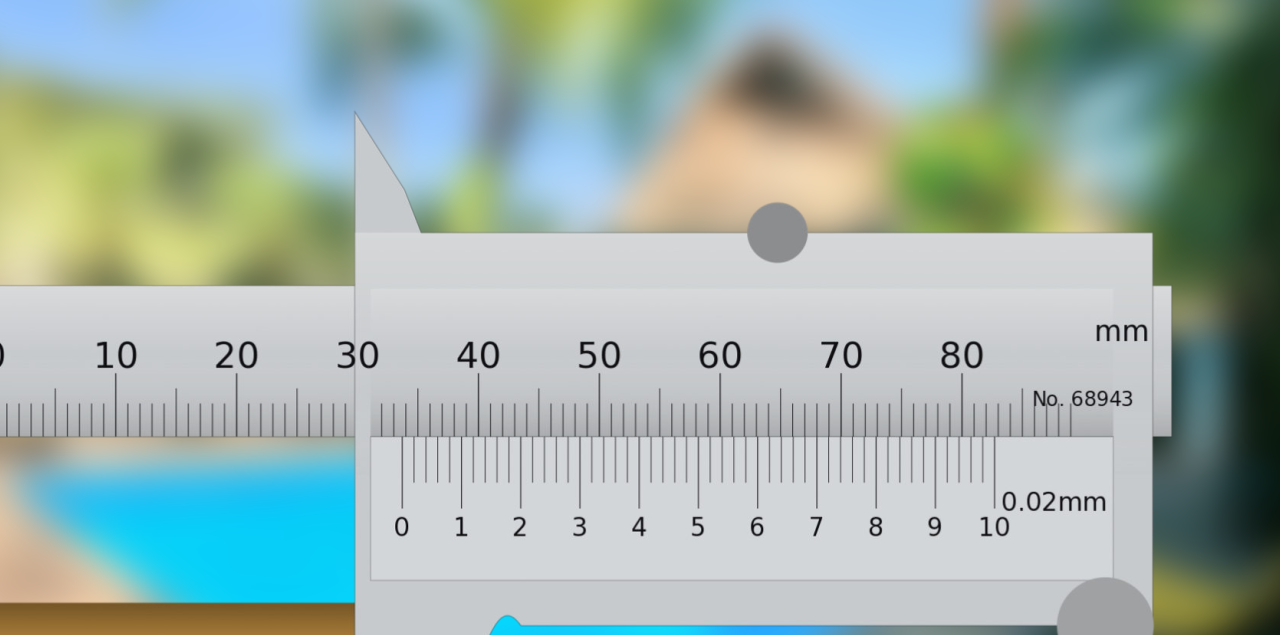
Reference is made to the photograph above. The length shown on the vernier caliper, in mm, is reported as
33.7 mm
